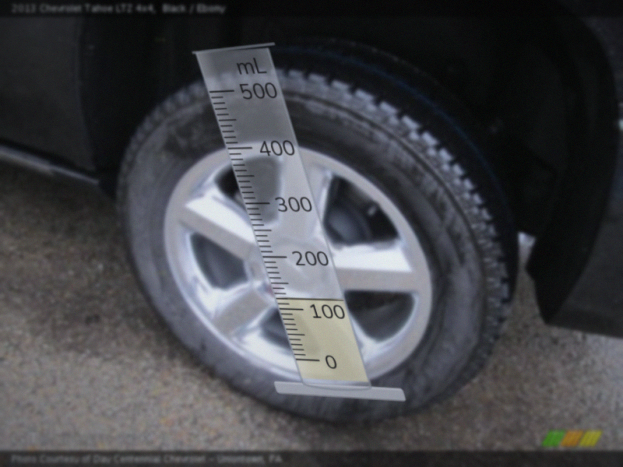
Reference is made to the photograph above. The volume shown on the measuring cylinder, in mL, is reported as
120 mL
